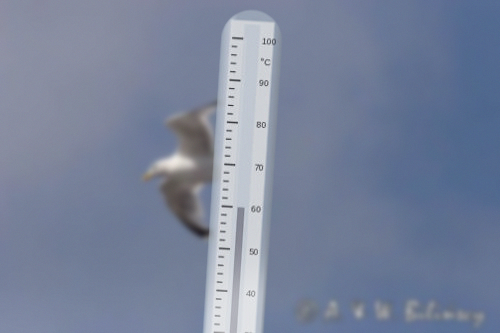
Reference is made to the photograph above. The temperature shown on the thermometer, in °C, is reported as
60 °C
